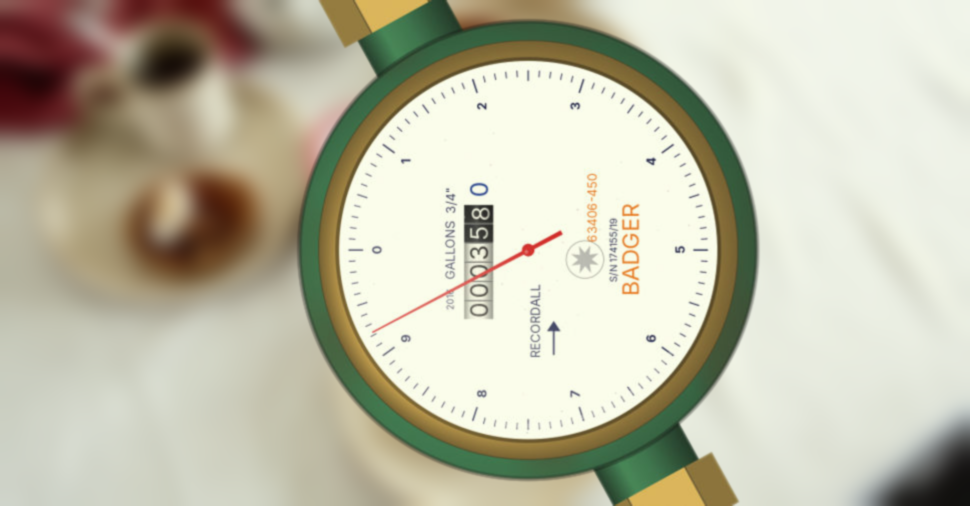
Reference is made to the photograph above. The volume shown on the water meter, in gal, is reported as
3579.2 gal
